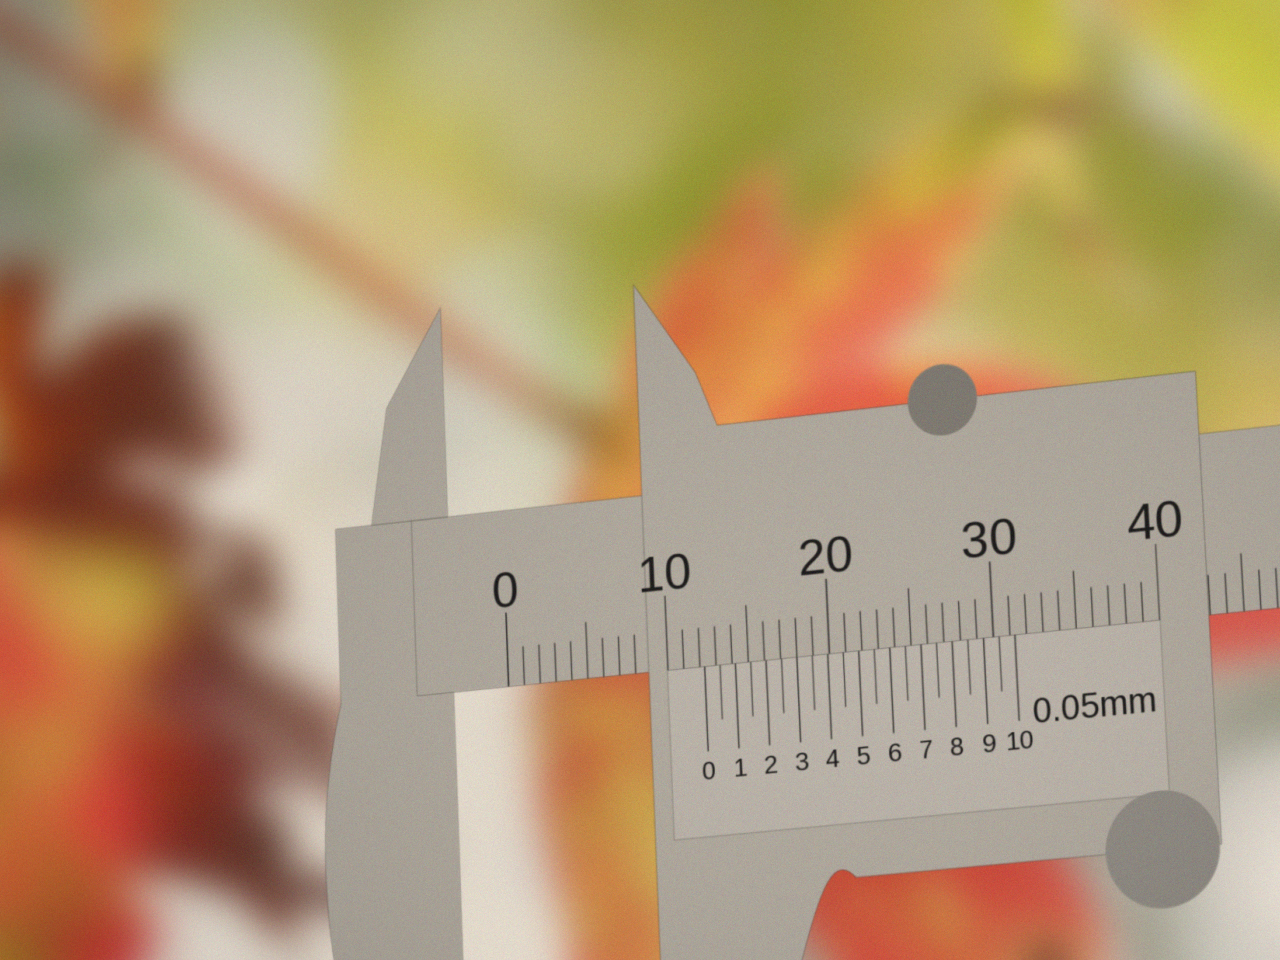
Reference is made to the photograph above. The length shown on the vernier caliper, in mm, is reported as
12.3 mm
